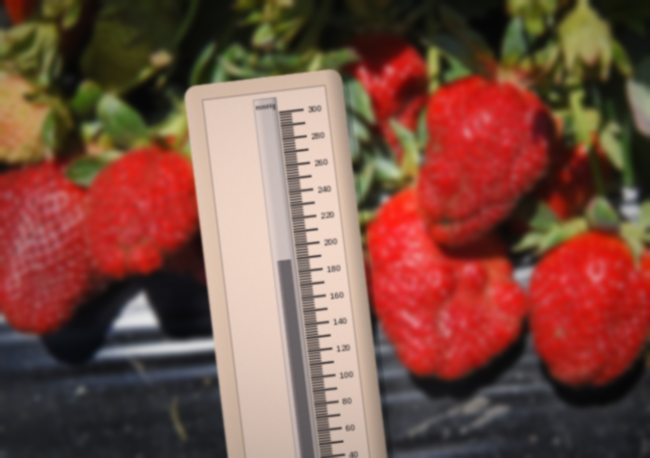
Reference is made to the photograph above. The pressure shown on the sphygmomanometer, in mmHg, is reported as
190 mmHg
